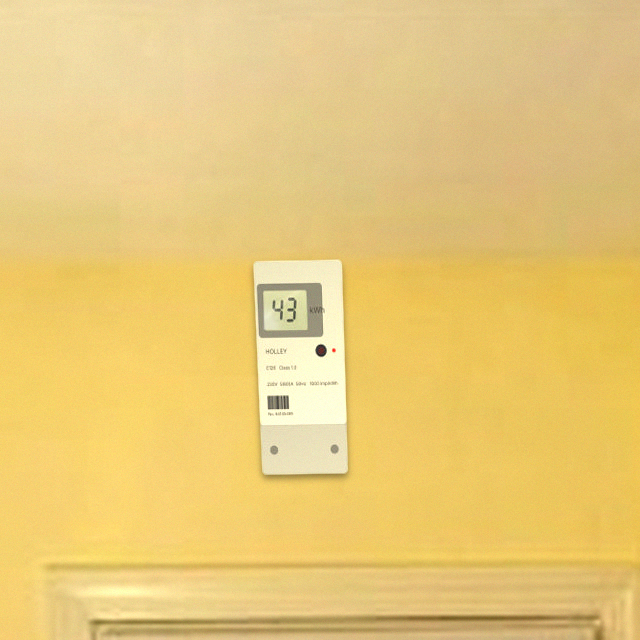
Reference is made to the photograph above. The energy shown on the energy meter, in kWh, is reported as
43 kWh
